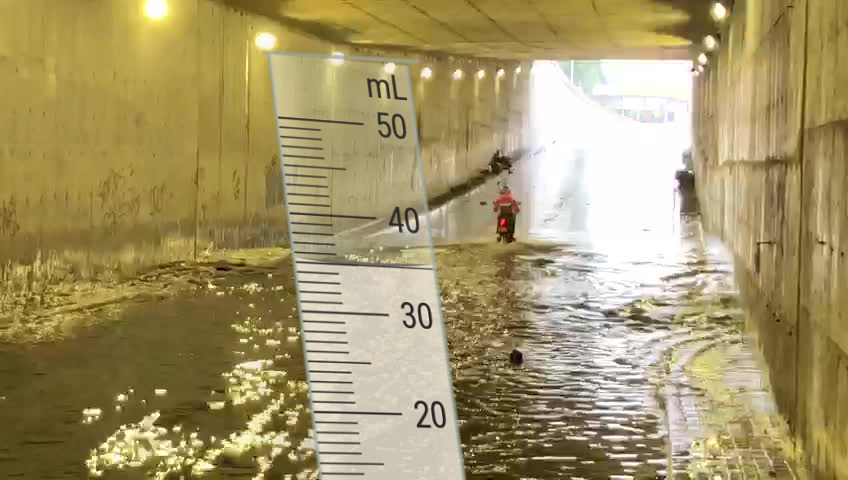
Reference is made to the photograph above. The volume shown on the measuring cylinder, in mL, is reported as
35 mL
